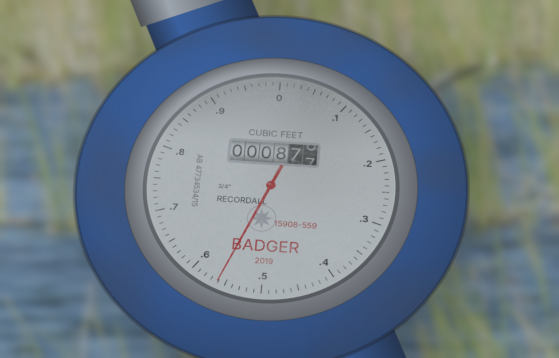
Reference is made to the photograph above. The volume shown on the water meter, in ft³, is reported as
876.56 ft³
